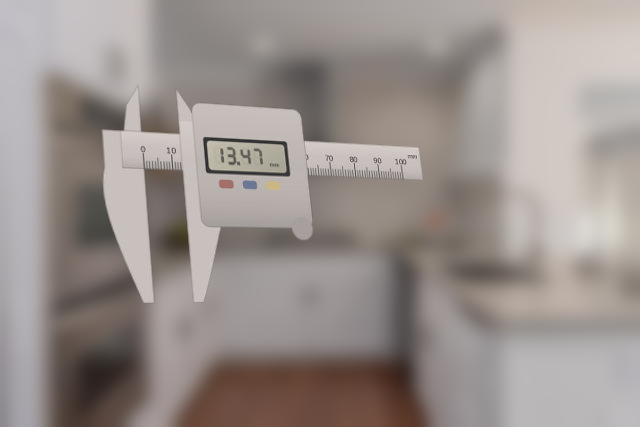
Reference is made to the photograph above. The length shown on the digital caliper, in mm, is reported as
13.47 mm
